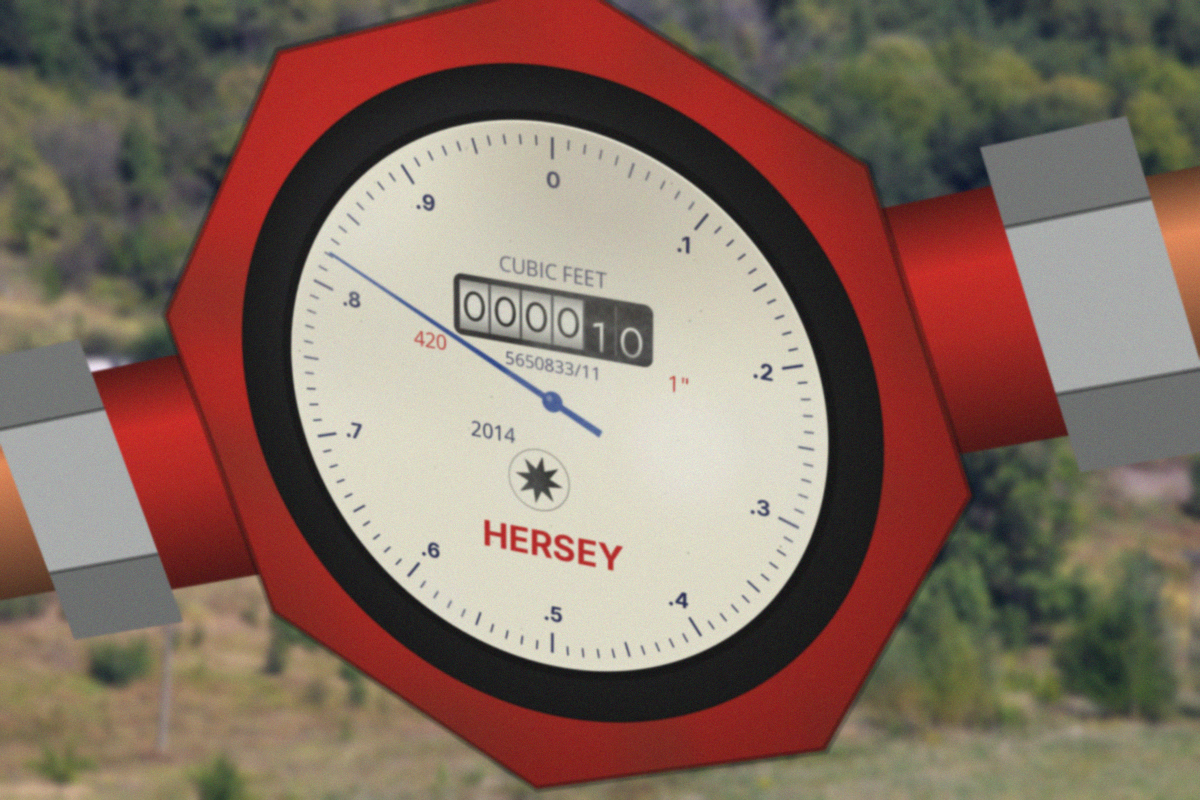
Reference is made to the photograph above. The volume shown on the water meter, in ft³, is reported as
9.82 ft³
